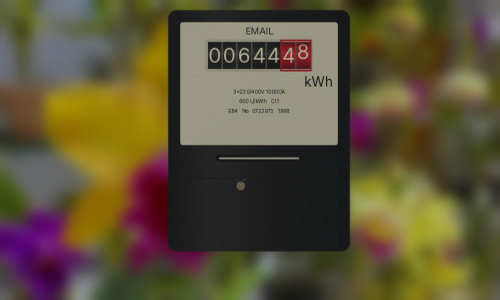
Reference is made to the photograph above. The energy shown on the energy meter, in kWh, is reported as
644.48 kWh
